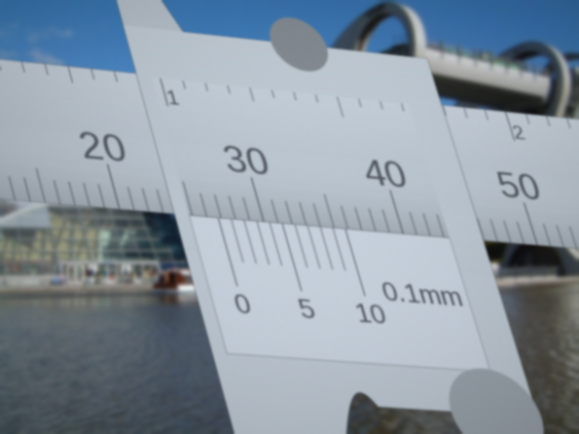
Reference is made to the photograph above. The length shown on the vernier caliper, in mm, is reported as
26.8 mm
